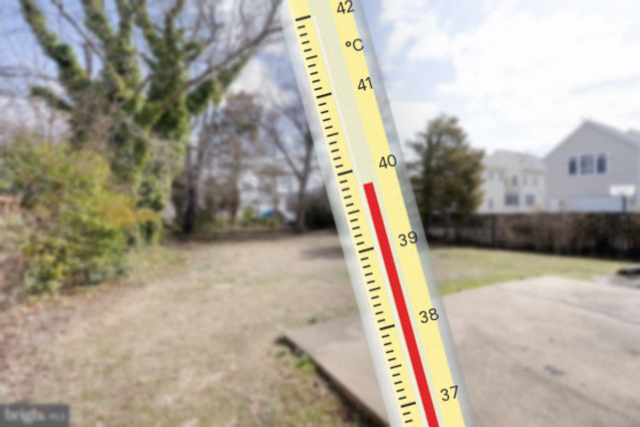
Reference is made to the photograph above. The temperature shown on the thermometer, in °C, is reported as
39.8 °C
